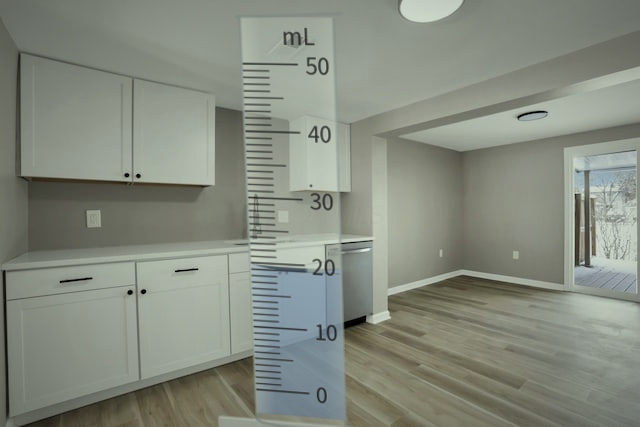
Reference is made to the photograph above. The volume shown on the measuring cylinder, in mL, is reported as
19 mL
